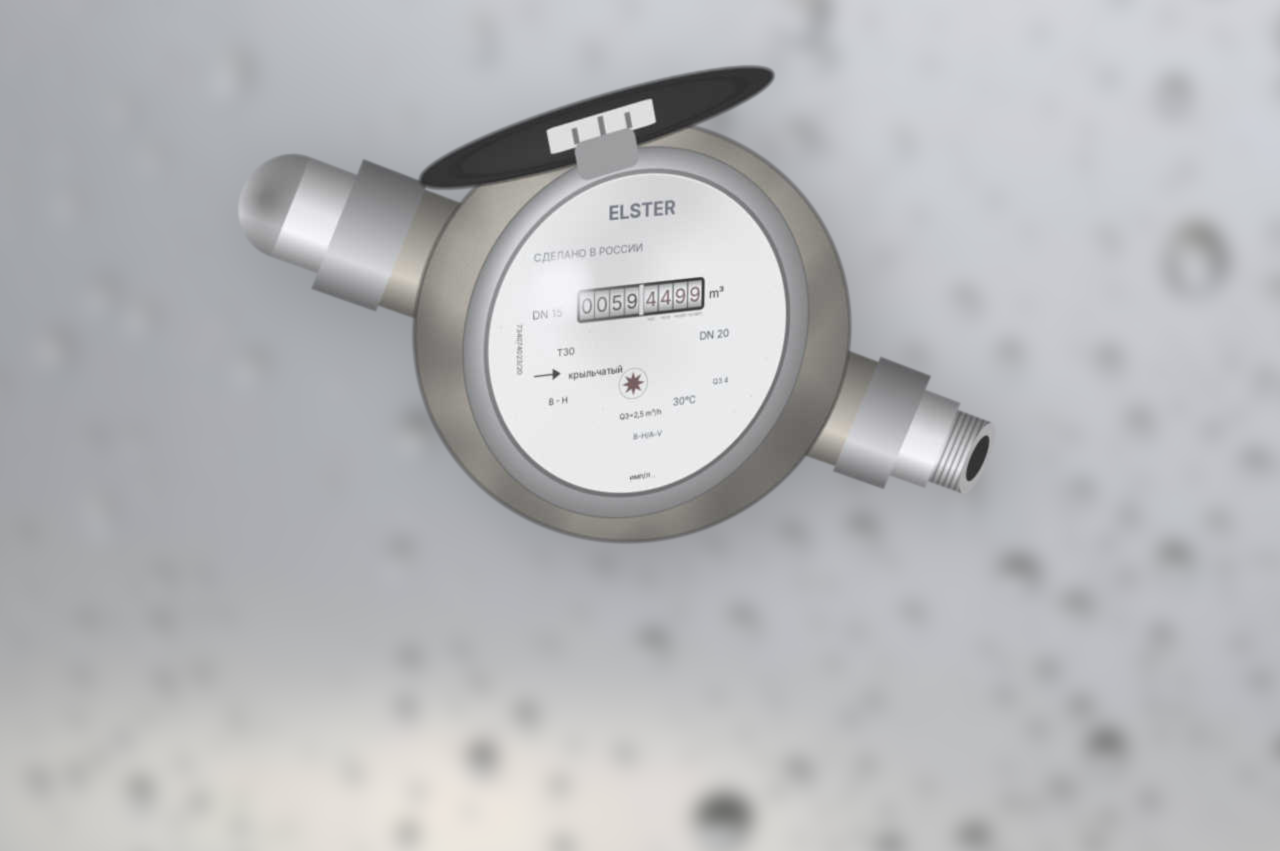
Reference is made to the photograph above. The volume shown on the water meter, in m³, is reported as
59.4499 m³
